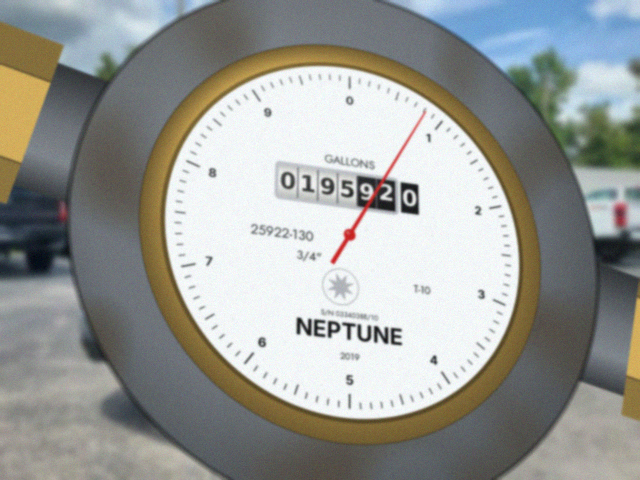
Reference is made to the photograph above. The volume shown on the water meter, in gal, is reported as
195920.8 gal
